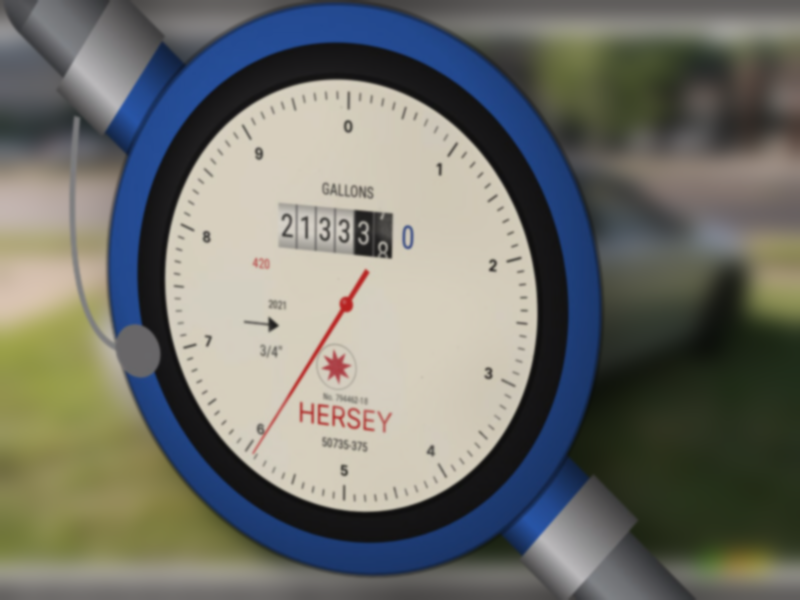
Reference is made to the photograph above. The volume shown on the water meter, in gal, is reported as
2133375.9 gal
